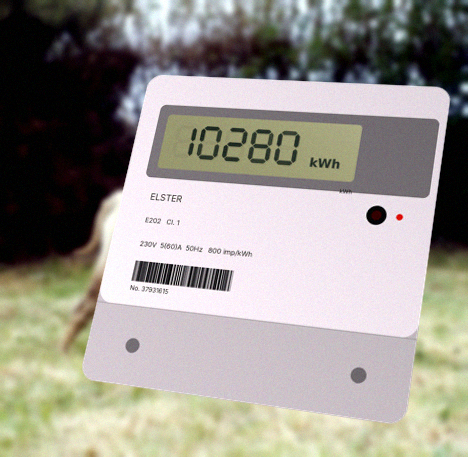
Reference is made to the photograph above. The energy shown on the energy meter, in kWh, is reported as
10280 kWh
